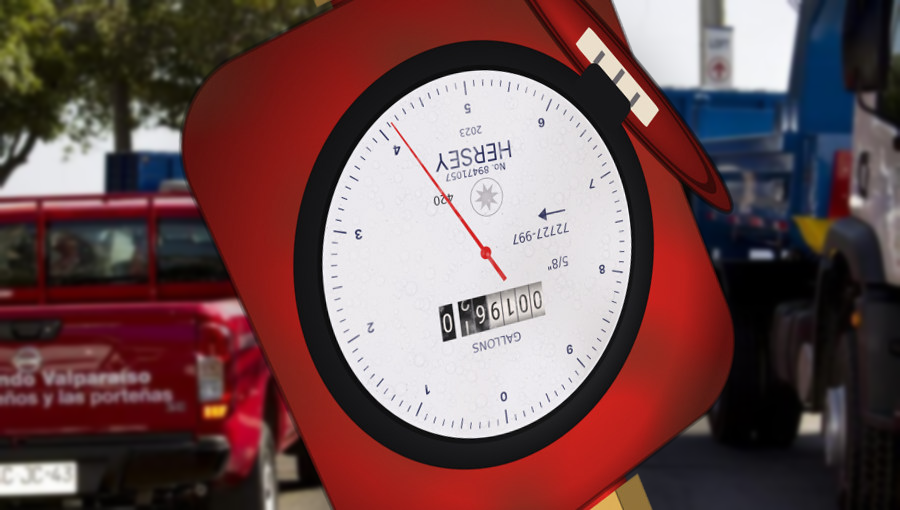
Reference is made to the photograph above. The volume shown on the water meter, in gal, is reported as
19614.1 gal
